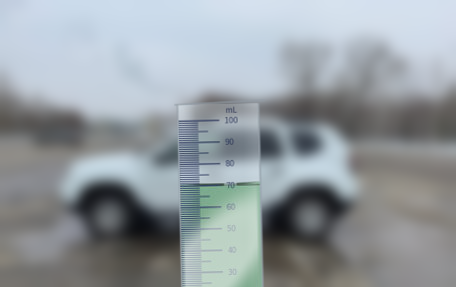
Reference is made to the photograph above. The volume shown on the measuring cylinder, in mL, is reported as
70 mL
